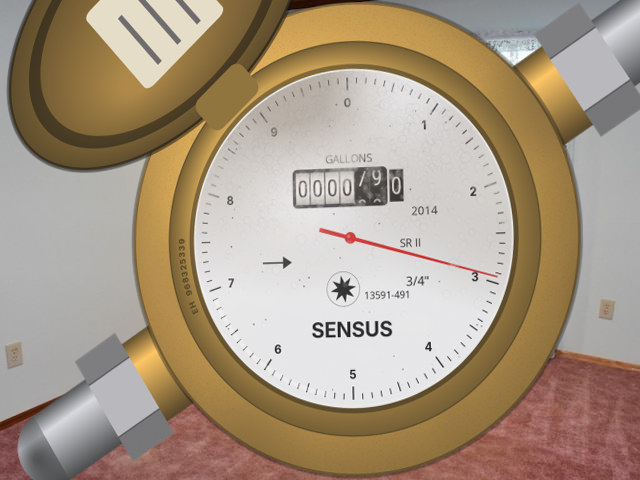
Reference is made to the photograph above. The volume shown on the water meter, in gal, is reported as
792.9 gal
